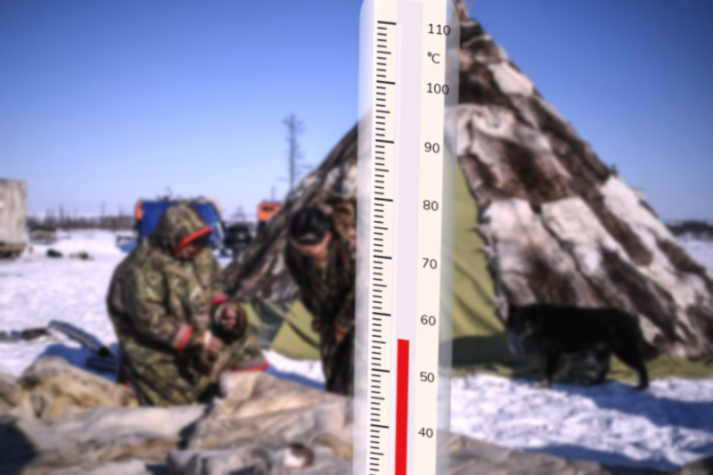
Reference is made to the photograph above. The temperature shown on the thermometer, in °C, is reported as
56 °C
